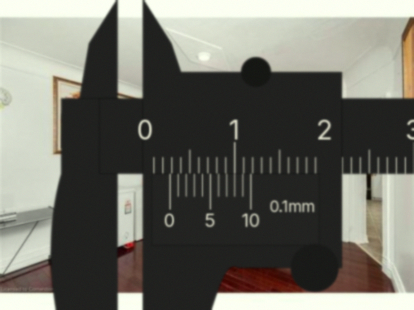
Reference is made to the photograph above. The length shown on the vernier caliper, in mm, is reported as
2.8 mm
